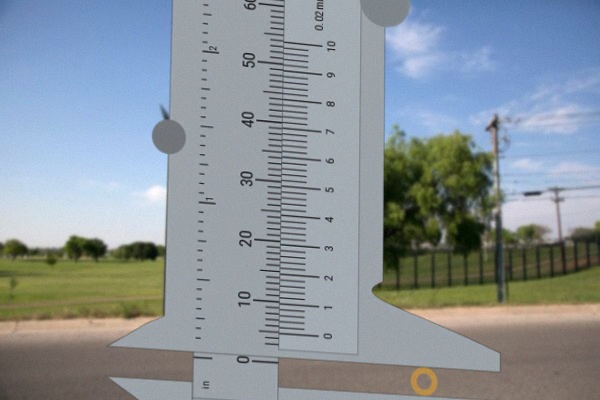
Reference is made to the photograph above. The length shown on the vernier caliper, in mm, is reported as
4.8 mm
